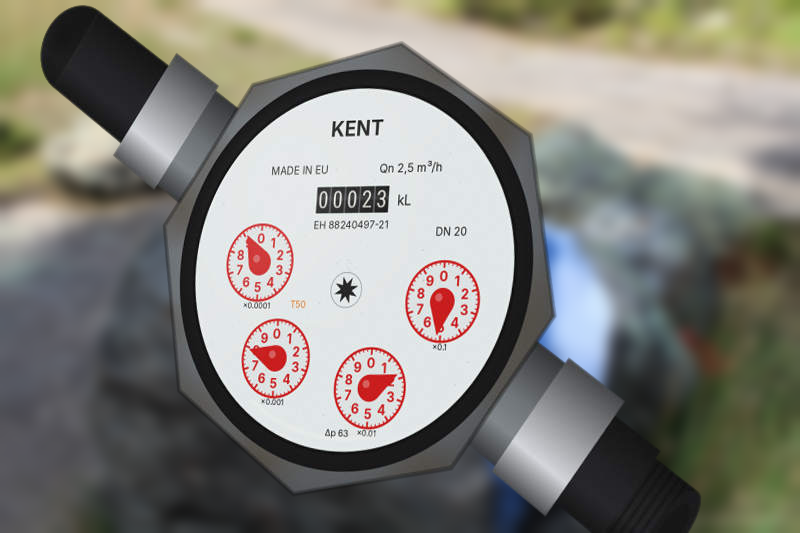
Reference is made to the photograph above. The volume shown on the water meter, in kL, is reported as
23.5179 kL
